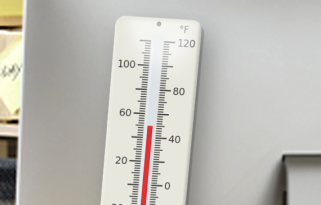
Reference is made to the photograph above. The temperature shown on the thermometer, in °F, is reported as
50 °F
